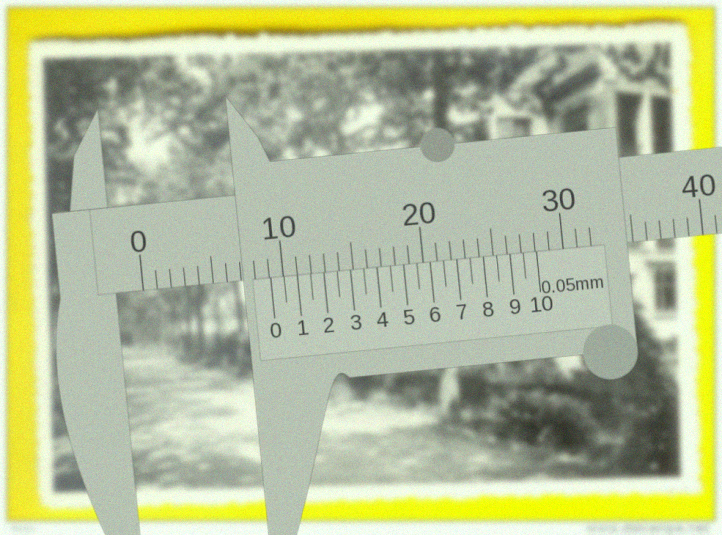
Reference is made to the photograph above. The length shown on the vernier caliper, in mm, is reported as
9.1 mm
